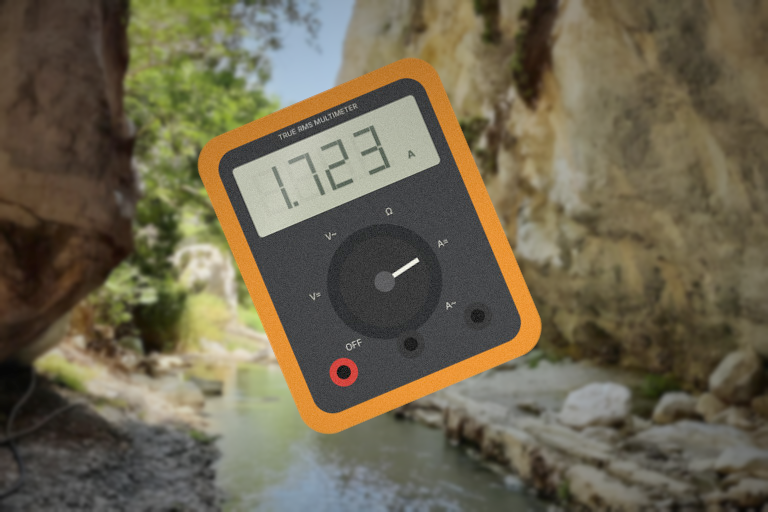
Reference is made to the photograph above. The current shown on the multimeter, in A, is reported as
1.723 A
